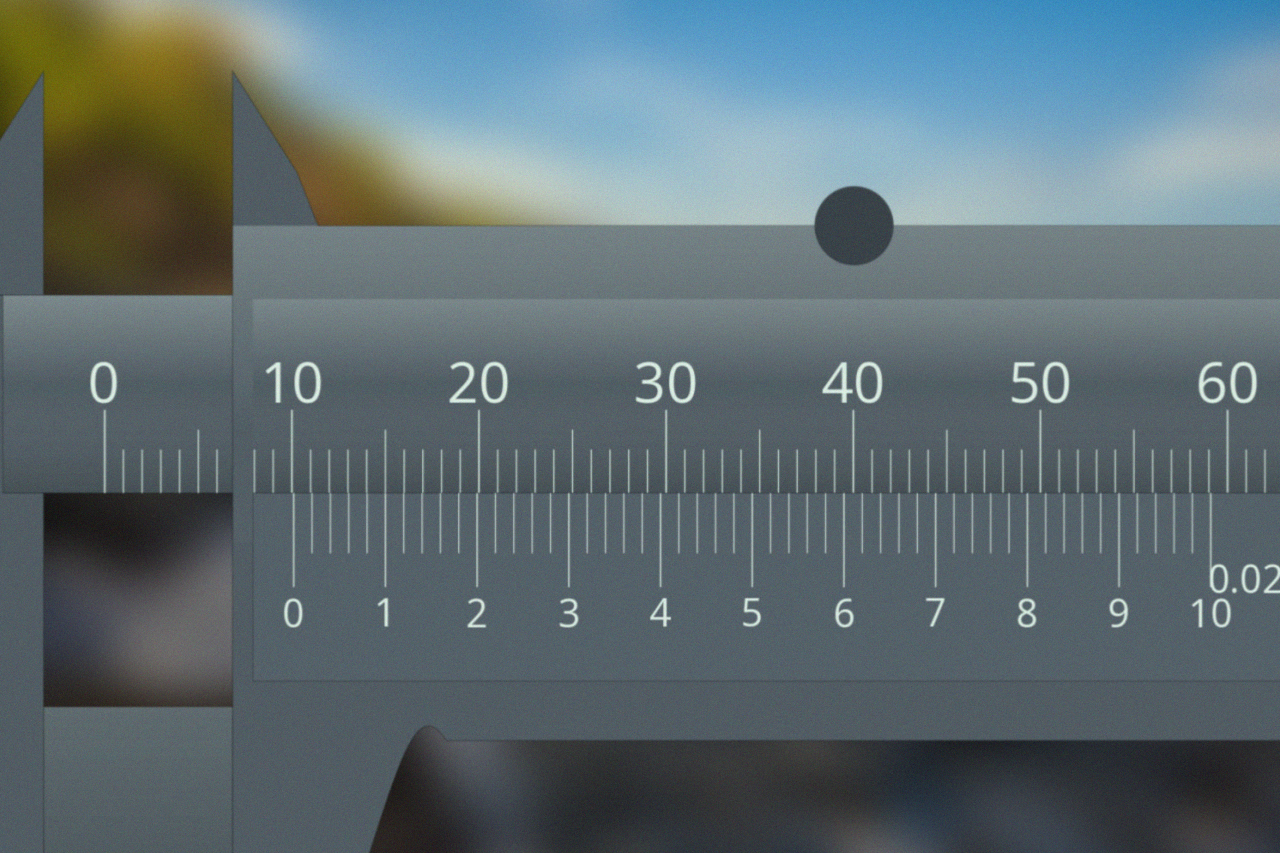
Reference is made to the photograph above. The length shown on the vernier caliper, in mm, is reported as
10.1 mm
